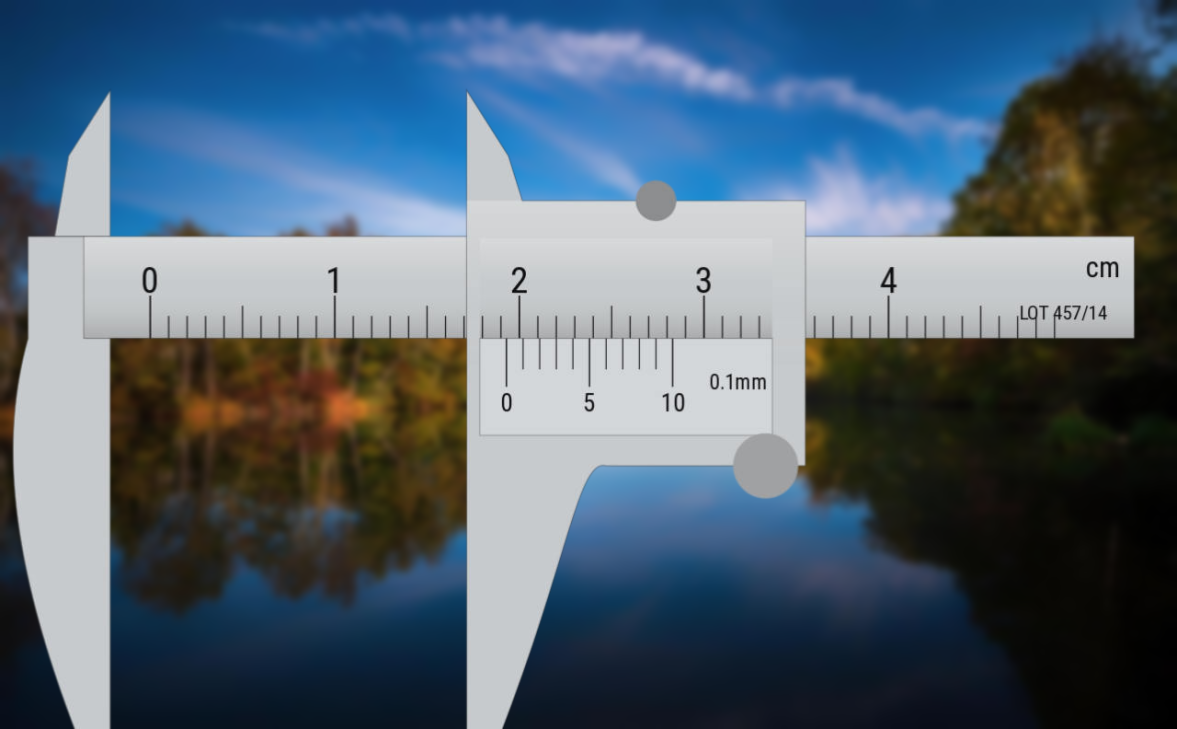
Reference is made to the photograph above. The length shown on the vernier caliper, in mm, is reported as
19.3 mm
